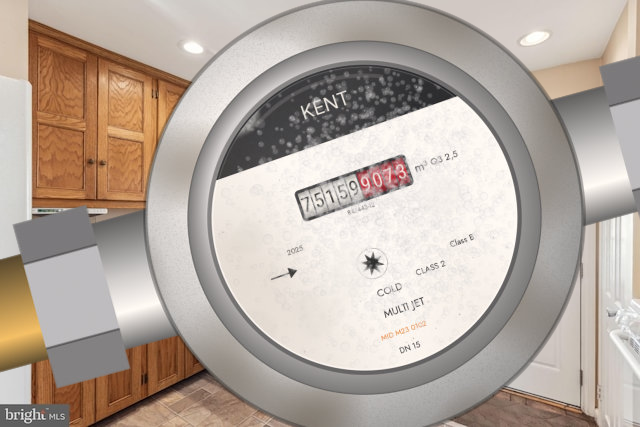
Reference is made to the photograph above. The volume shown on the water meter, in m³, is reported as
75159.9073 m³
